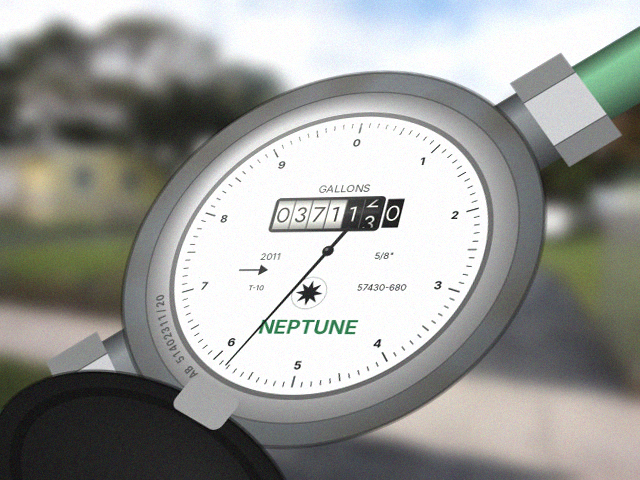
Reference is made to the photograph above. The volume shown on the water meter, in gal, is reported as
371125.8 gal
